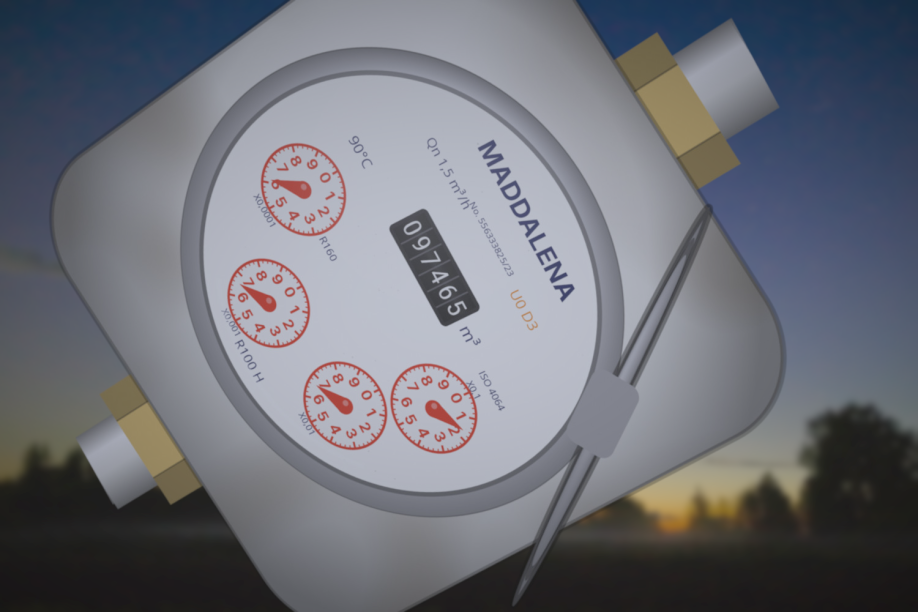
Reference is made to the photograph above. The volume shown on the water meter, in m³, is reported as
97465.1666 m³
